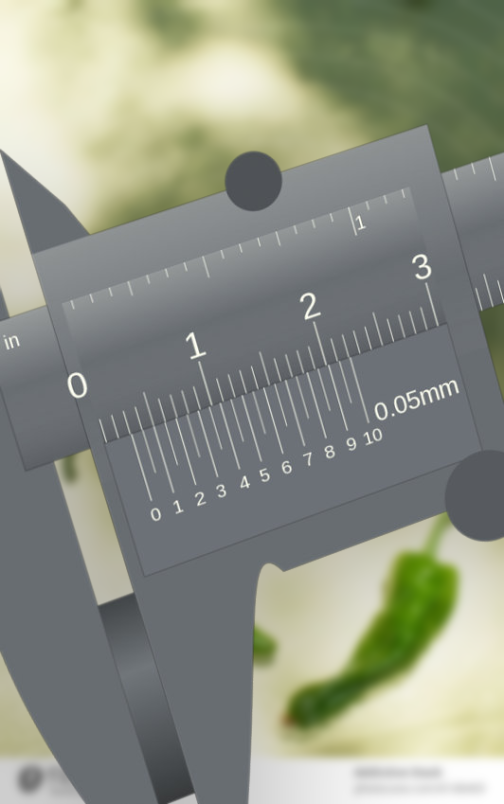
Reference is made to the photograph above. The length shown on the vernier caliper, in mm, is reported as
3.1 mm
